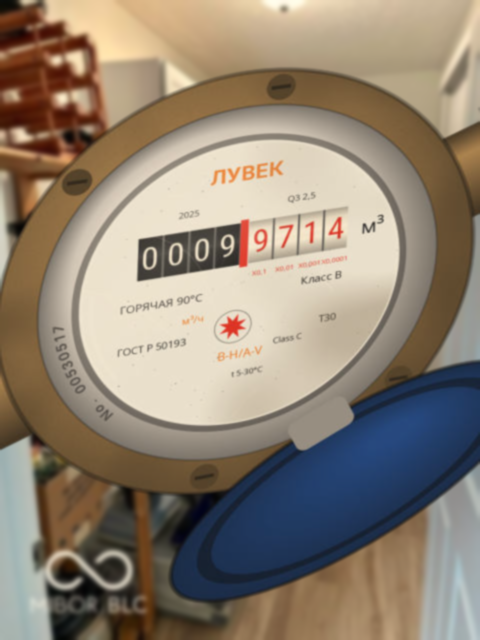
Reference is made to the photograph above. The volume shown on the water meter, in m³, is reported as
9.9714 m³
